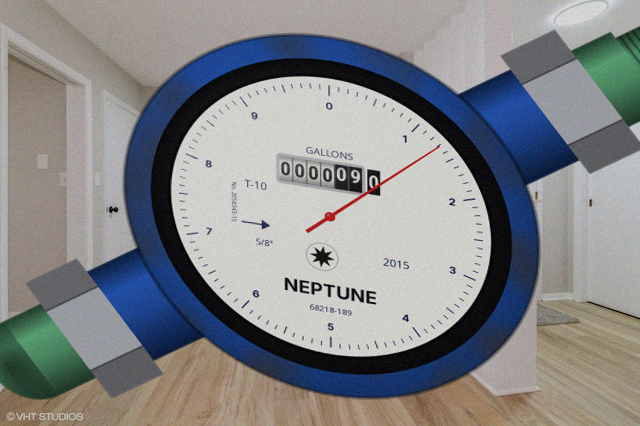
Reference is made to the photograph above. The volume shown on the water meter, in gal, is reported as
91.3 gal
